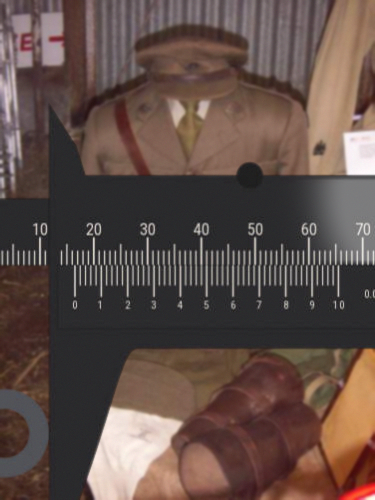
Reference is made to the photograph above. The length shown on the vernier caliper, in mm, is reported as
16.5 mm
